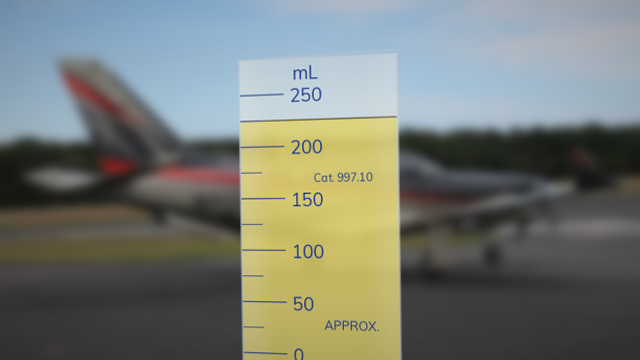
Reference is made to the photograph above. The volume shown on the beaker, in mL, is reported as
225 mL
